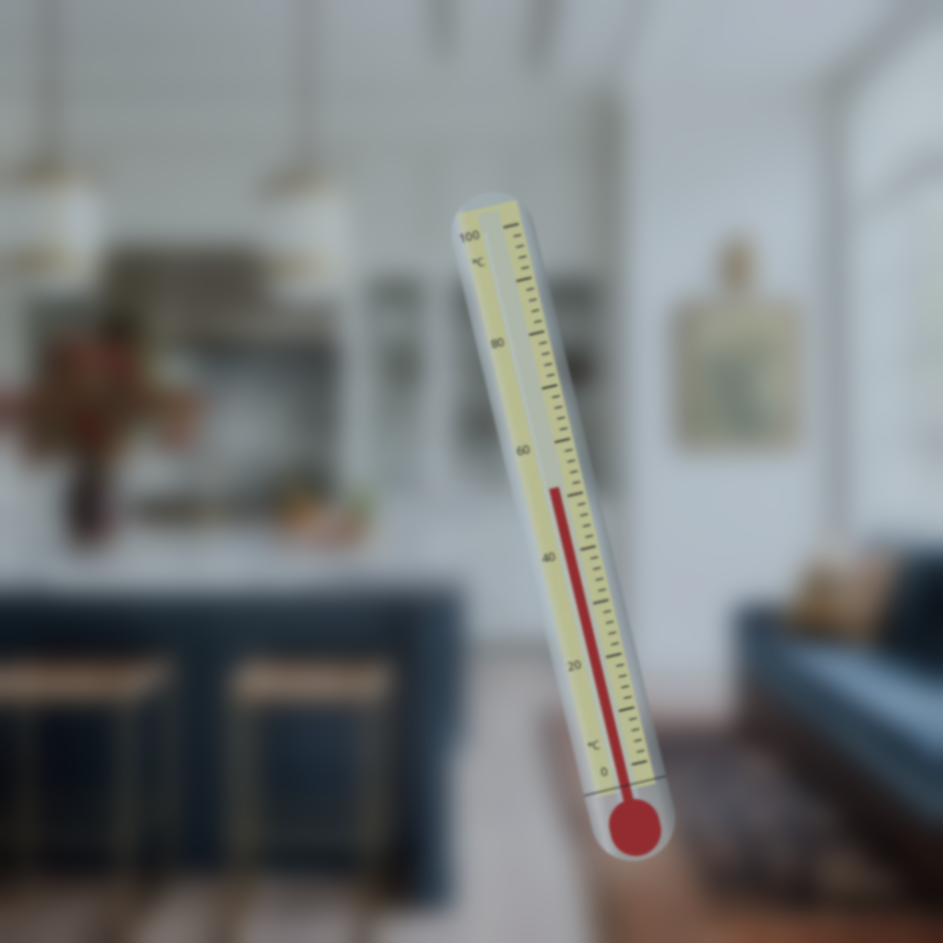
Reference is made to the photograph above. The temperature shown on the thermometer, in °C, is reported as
52 °C
